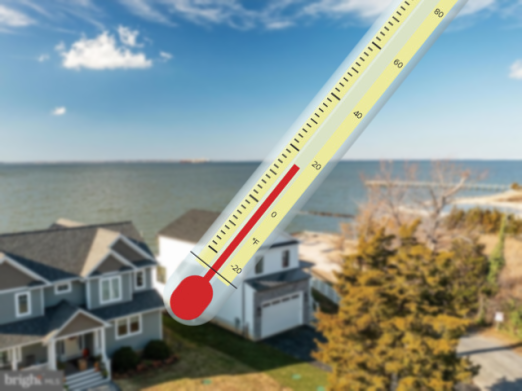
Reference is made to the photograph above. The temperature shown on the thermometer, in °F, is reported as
16 °F
